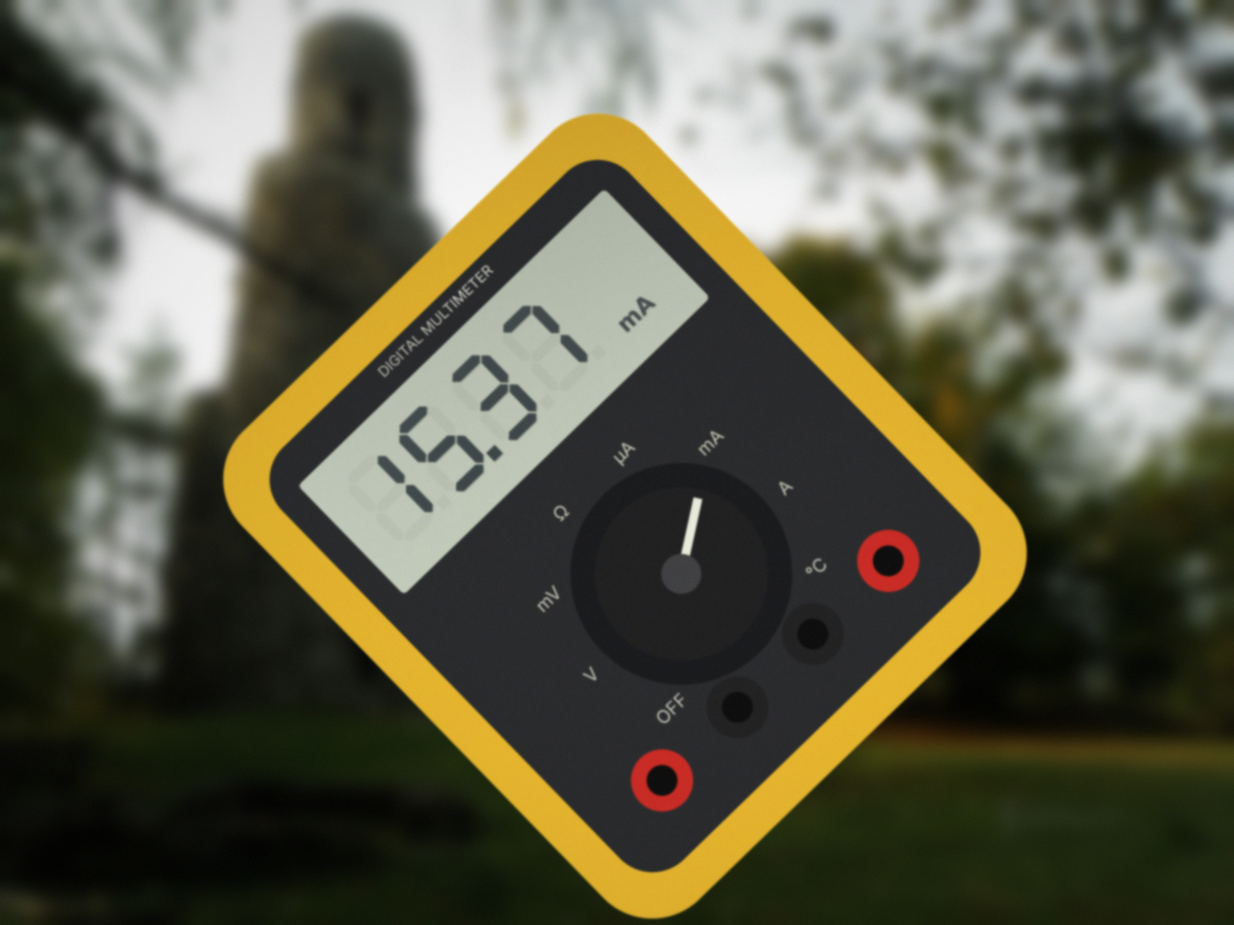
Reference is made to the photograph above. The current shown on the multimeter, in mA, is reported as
15.37 mA
